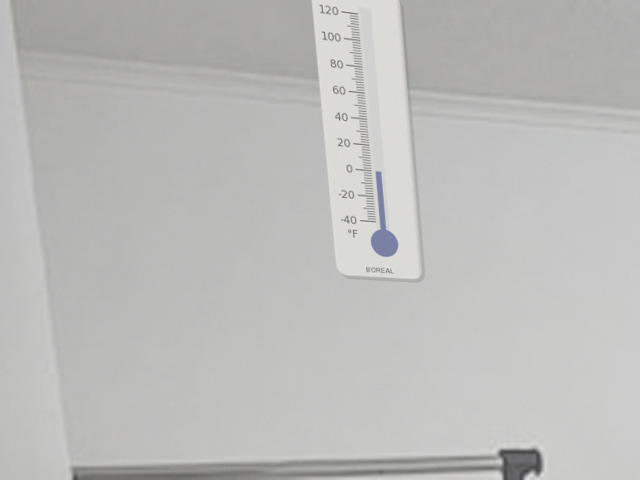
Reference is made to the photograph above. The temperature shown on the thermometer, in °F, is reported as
0 °F
